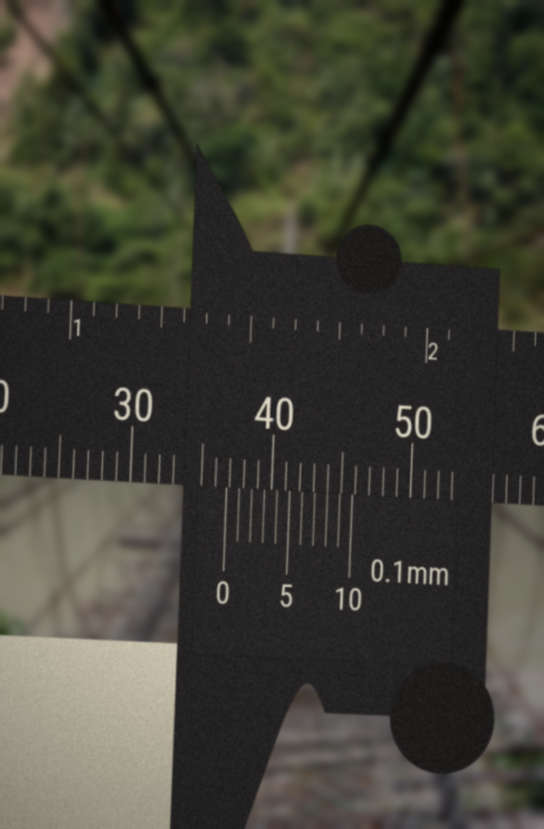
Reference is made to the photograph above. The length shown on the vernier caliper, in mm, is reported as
36.8 mm
